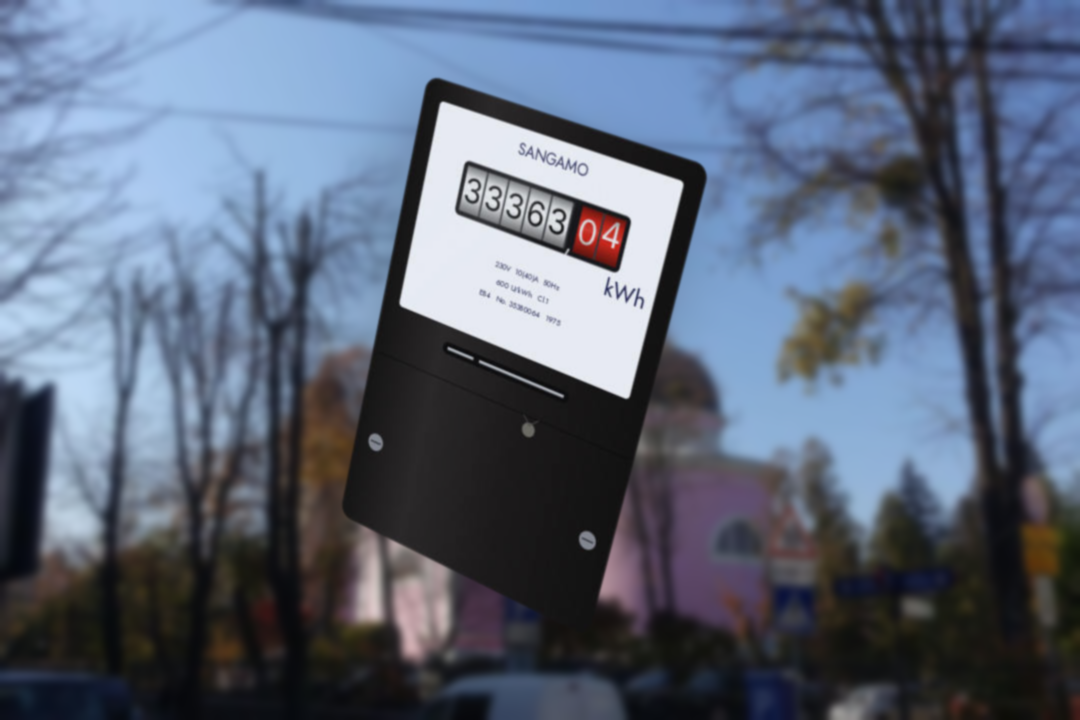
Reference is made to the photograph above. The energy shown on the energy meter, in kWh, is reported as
33363.04 kWh
